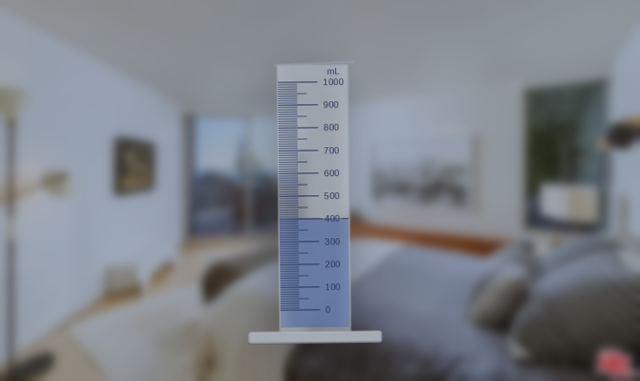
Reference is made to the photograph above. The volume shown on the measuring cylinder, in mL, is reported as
400 mL
